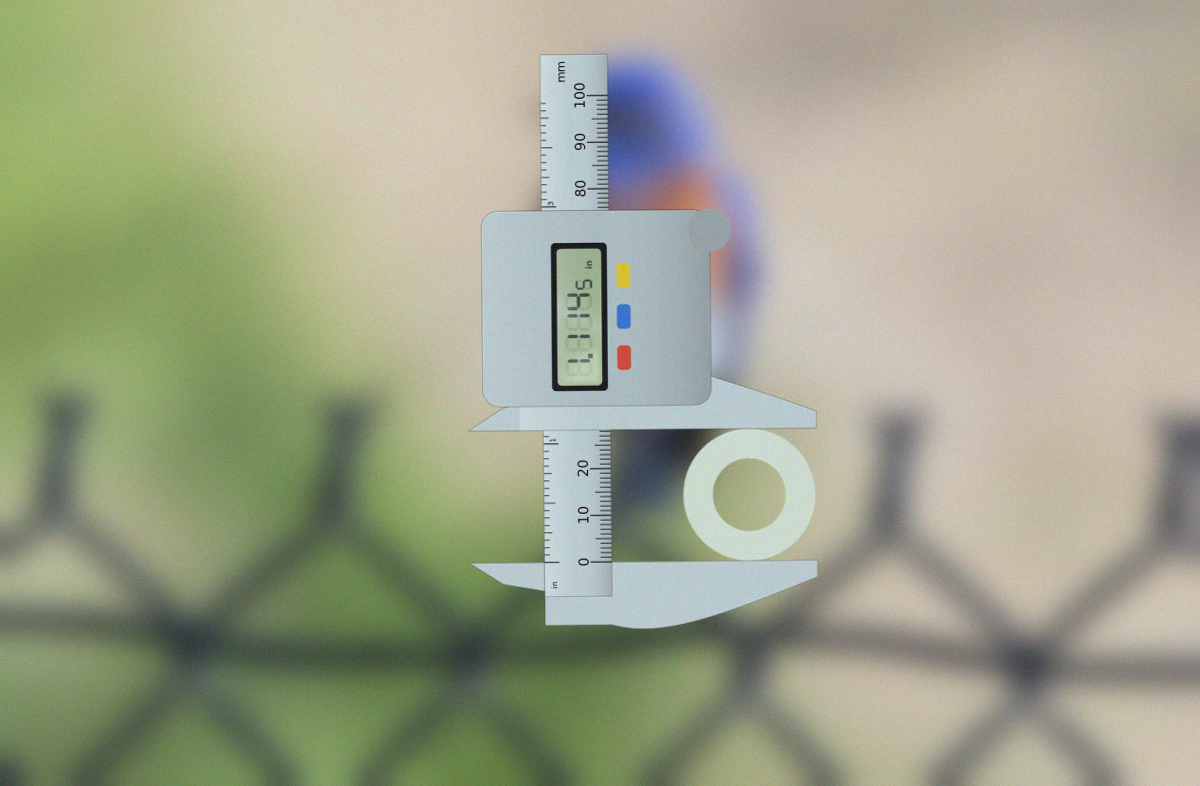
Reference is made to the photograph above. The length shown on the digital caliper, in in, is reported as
1.1145 in
